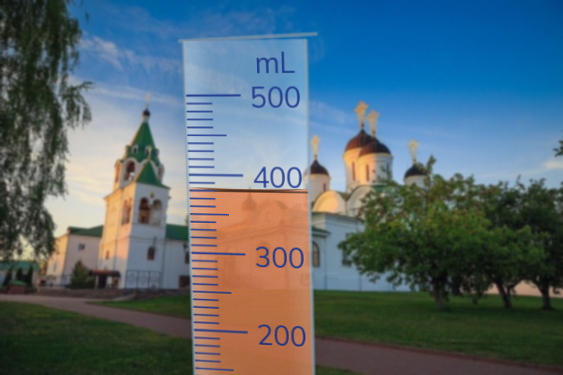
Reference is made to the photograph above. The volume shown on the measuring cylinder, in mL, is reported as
380 mL
